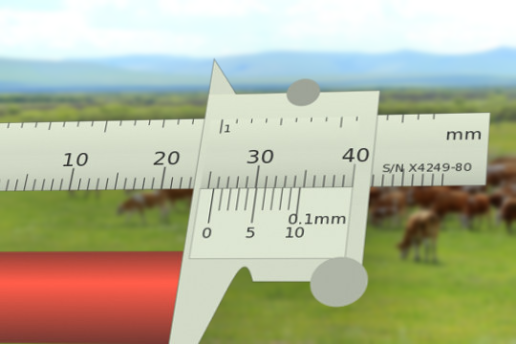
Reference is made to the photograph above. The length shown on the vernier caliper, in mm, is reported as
25.6 mm
